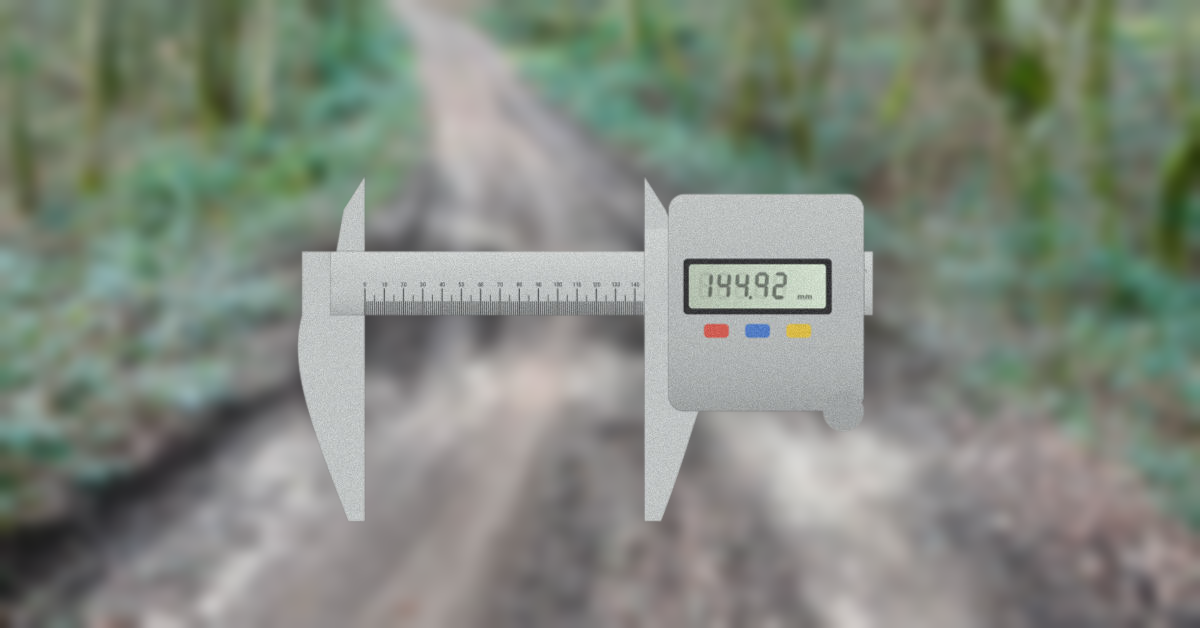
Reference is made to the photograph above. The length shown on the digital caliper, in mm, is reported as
144.92 mm
